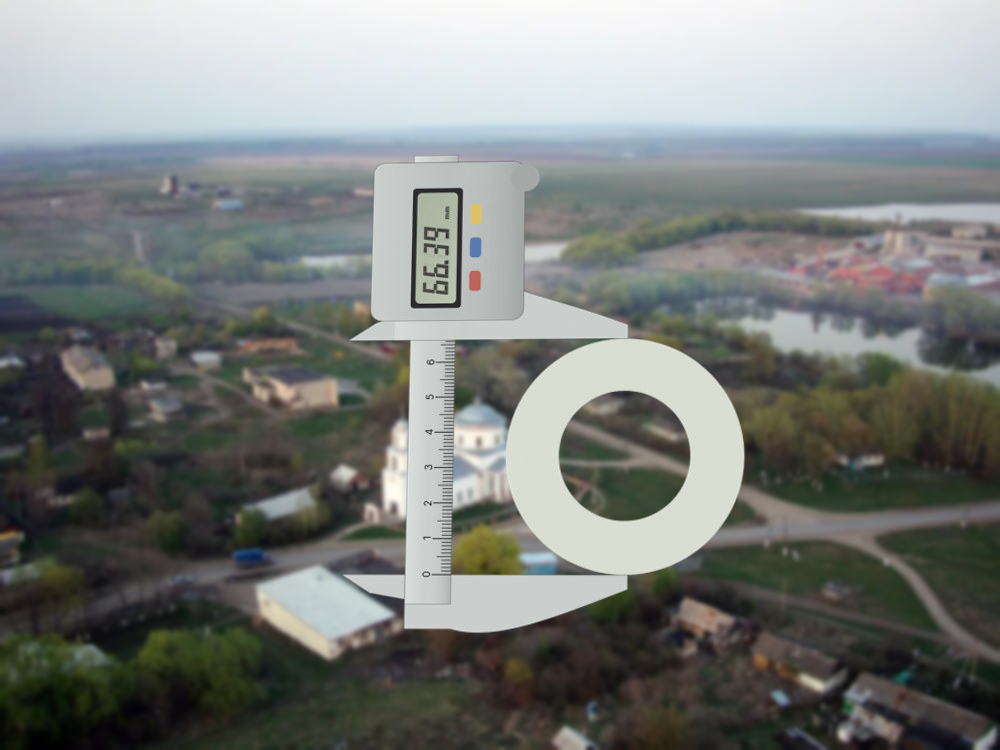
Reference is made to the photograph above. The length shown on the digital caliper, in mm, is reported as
66.39 mm
